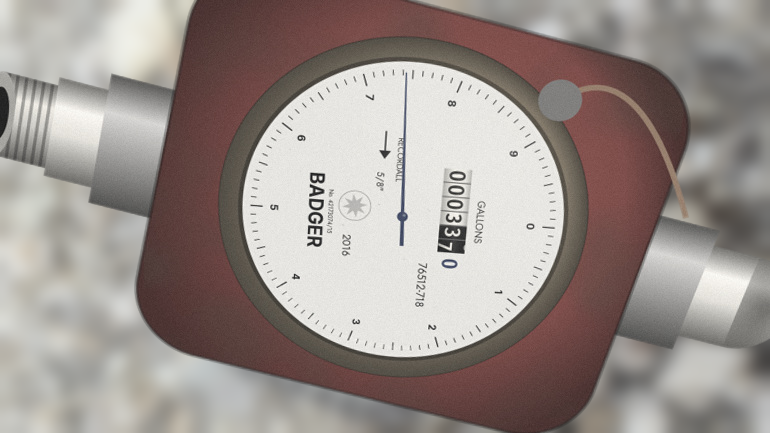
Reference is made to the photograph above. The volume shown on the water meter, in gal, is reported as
3367.4 gal
